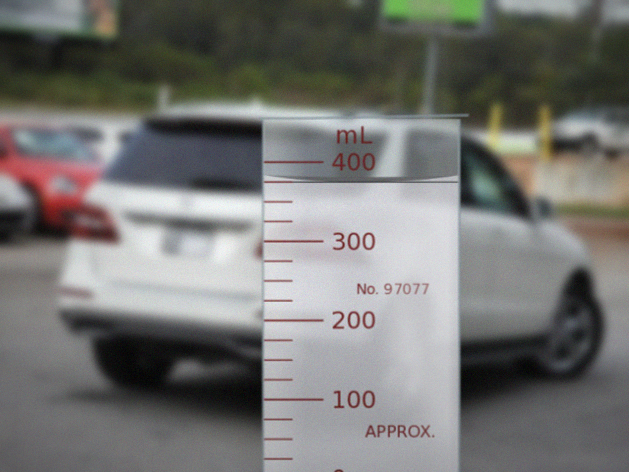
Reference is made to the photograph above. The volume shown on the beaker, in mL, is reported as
375 mL
